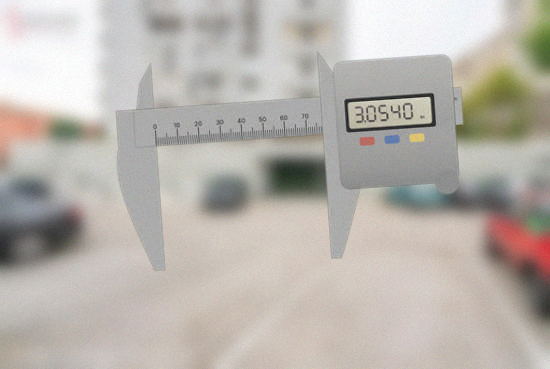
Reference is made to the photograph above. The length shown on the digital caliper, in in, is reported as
3.0540 in
